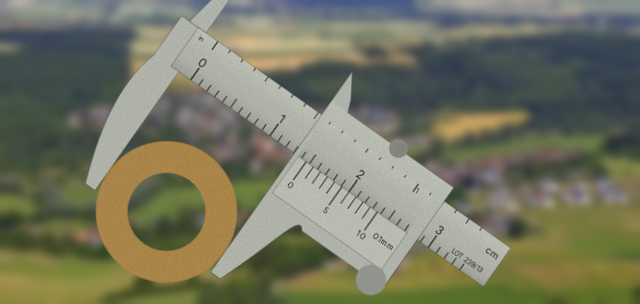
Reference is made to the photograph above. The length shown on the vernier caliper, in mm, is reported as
14.6 mm
